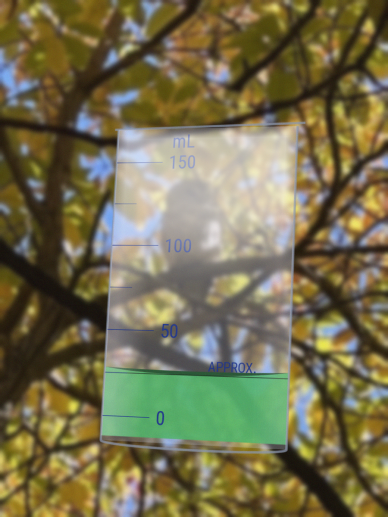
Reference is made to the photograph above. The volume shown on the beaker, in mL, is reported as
25 mL
